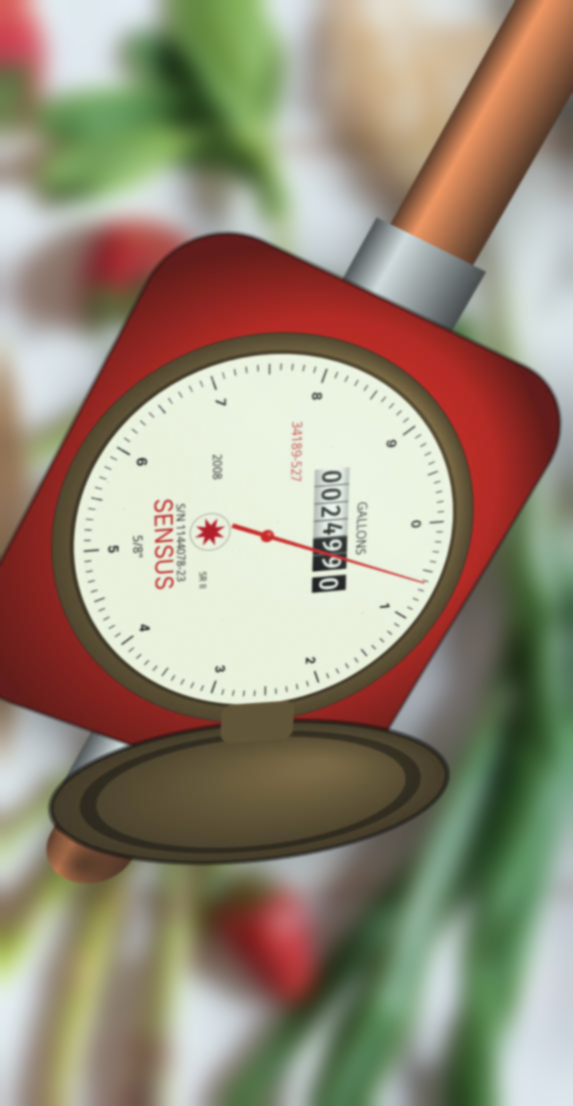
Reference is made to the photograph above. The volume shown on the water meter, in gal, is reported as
24990.6 gal
